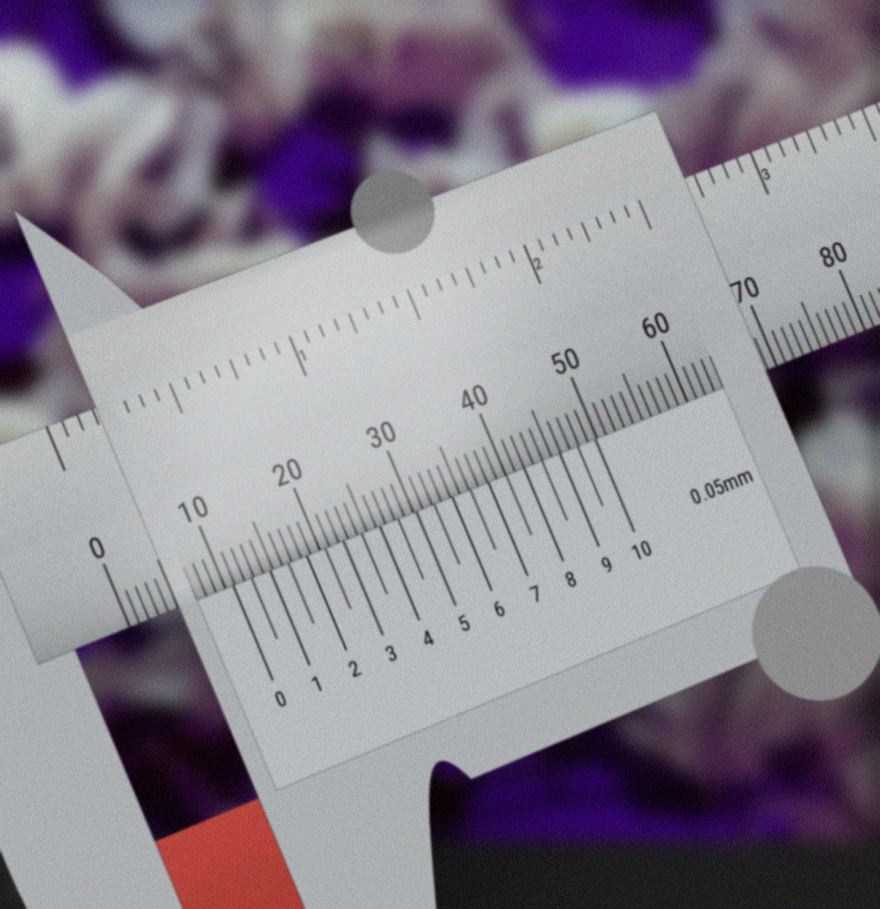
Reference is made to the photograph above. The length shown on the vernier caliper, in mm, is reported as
10.8 mm
